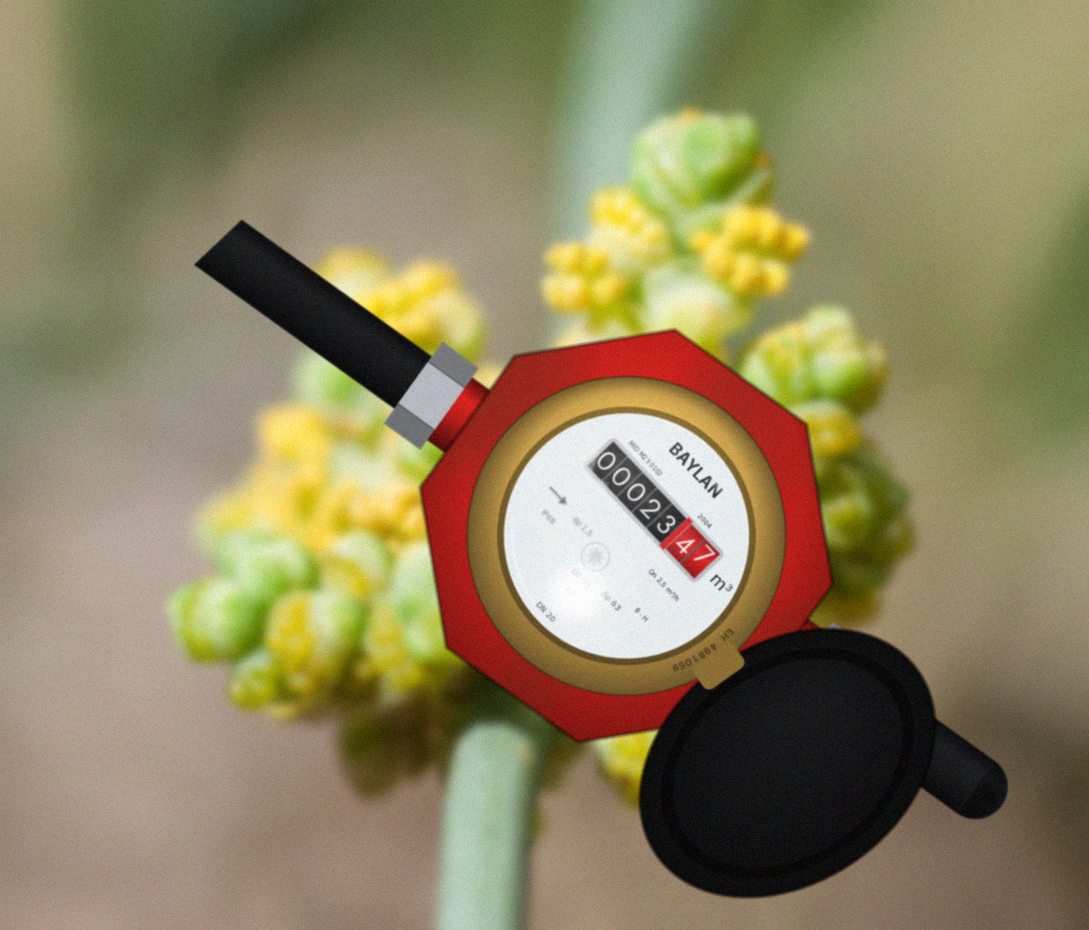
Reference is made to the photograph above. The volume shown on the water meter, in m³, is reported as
23.47 m³
